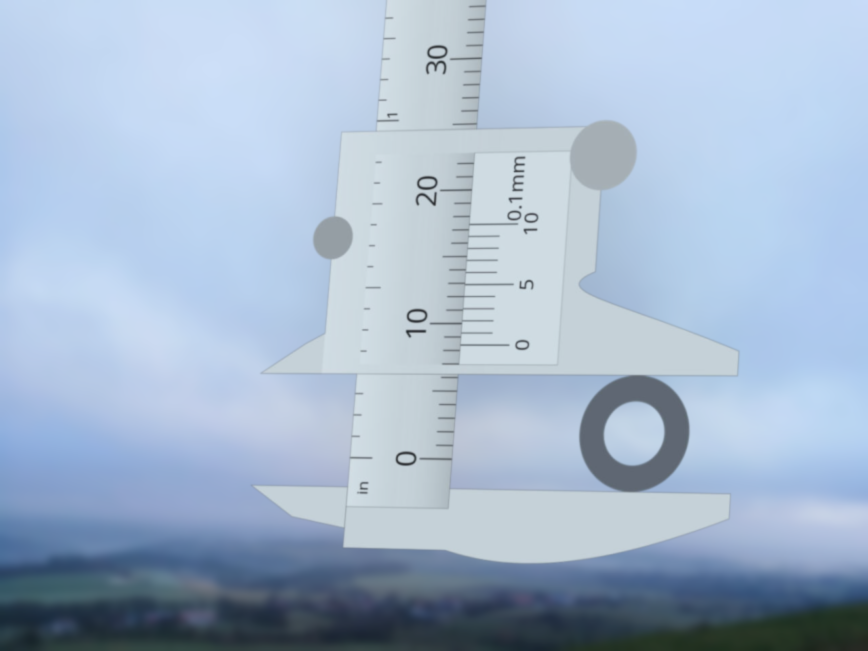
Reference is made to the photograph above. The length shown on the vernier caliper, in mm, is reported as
8.4 mm
